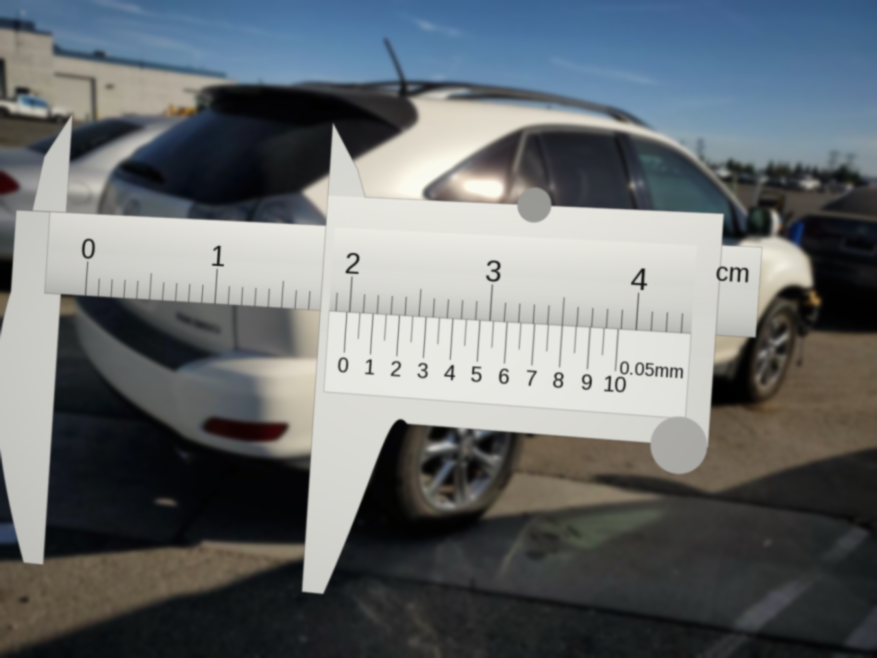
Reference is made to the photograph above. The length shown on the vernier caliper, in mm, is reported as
19.8 mm
